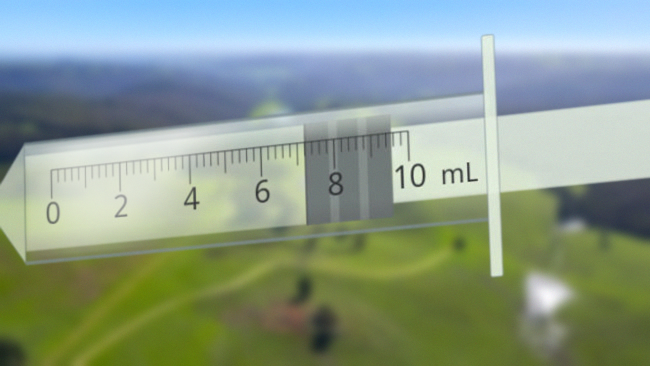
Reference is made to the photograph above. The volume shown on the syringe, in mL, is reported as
7.2 mL
